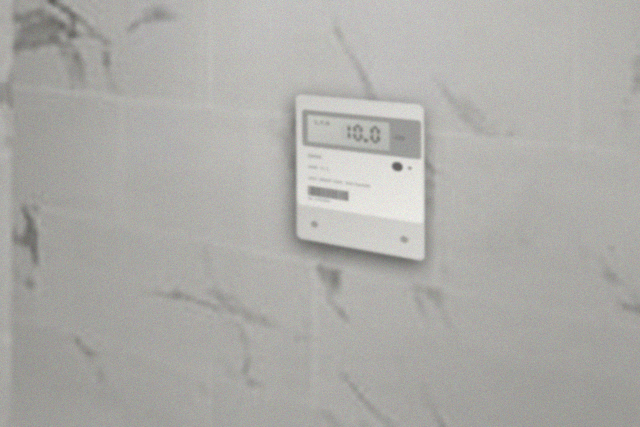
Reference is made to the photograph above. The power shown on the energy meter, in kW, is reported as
10.0 kW
